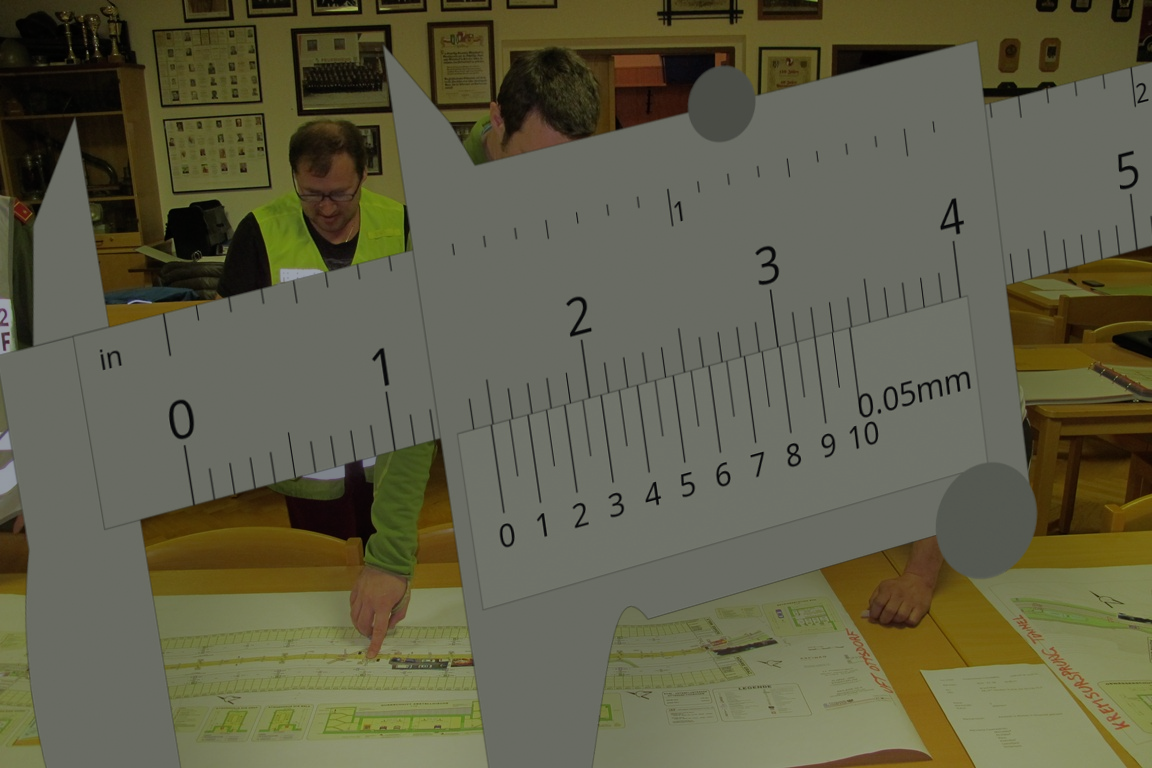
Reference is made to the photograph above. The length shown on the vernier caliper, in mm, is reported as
14.9 mm
